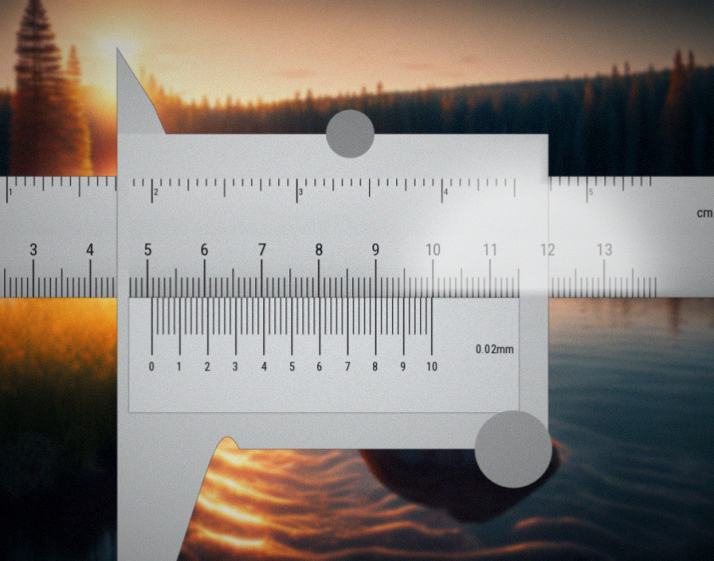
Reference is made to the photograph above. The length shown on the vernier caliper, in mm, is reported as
50.8 mm
